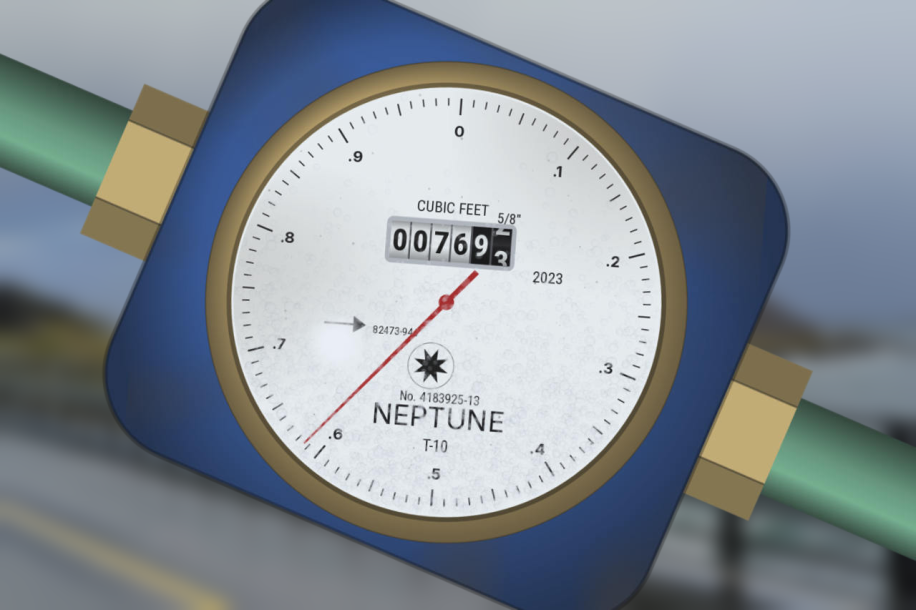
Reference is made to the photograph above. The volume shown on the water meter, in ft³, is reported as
7692.61 ft³
